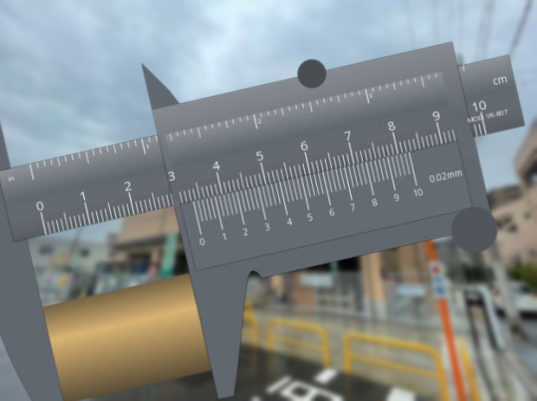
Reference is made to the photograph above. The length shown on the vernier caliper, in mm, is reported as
33.5 mm
